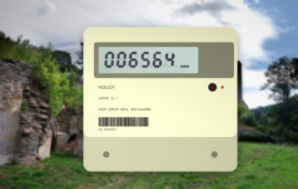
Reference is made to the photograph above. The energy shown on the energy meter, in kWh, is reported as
6564 kWh
